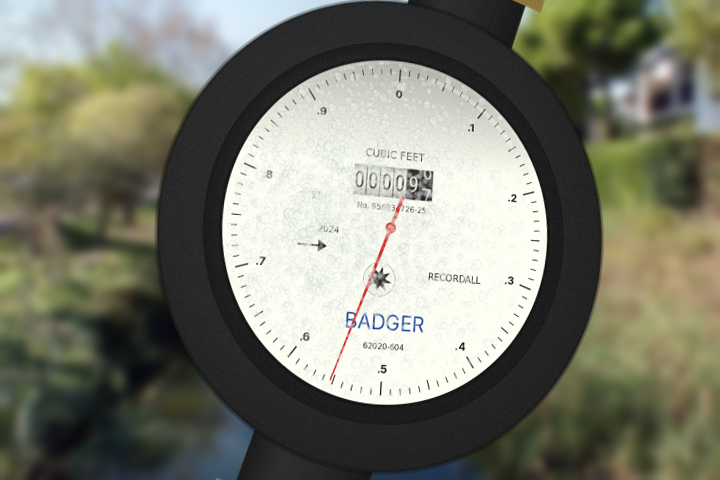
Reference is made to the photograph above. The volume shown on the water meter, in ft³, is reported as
96.55 ft³
